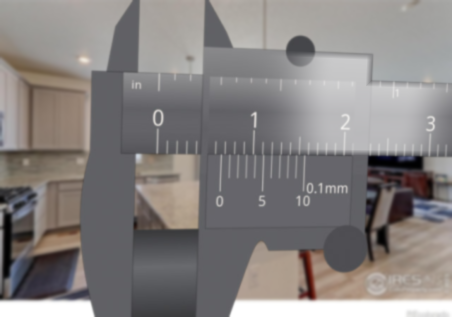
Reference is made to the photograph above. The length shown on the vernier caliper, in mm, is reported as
6.6 mm
